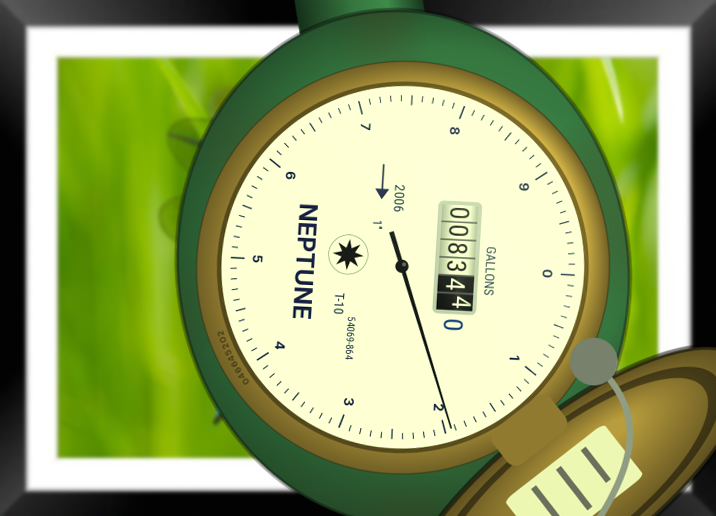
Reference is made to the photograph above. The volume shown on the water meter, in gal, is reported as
83441.9 gal
